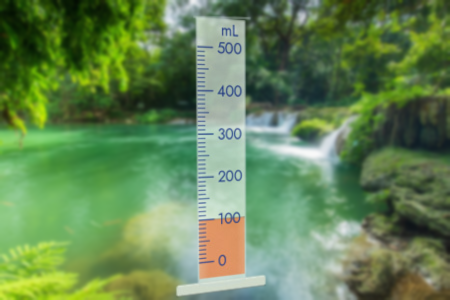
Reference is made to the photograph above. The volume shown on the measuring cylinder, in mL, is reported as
100 mL
